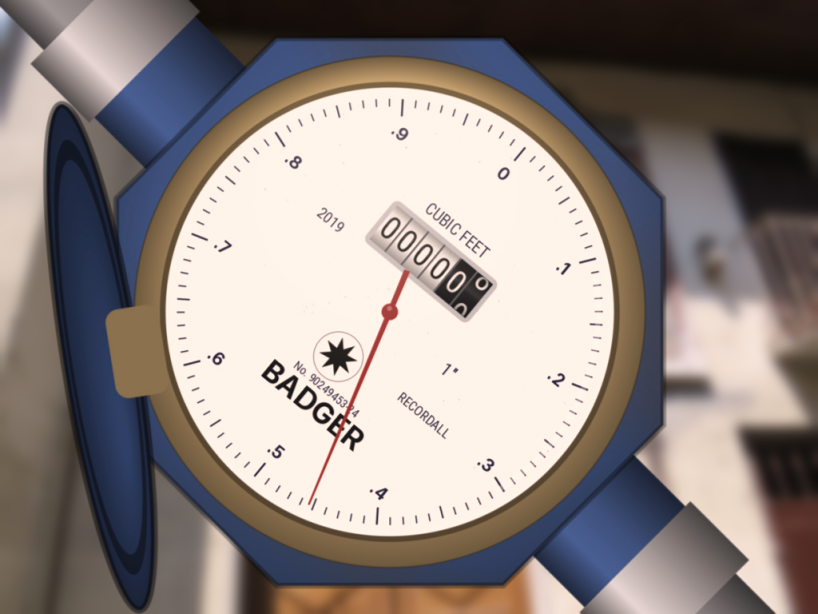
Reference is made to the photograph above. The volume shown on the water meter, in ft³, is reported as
8.45 ft³
